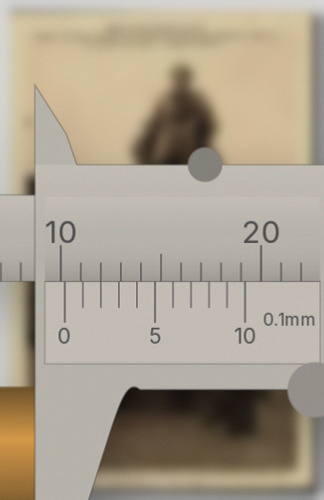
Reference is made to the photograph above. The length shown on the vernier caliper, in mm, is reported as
10.2 mm
